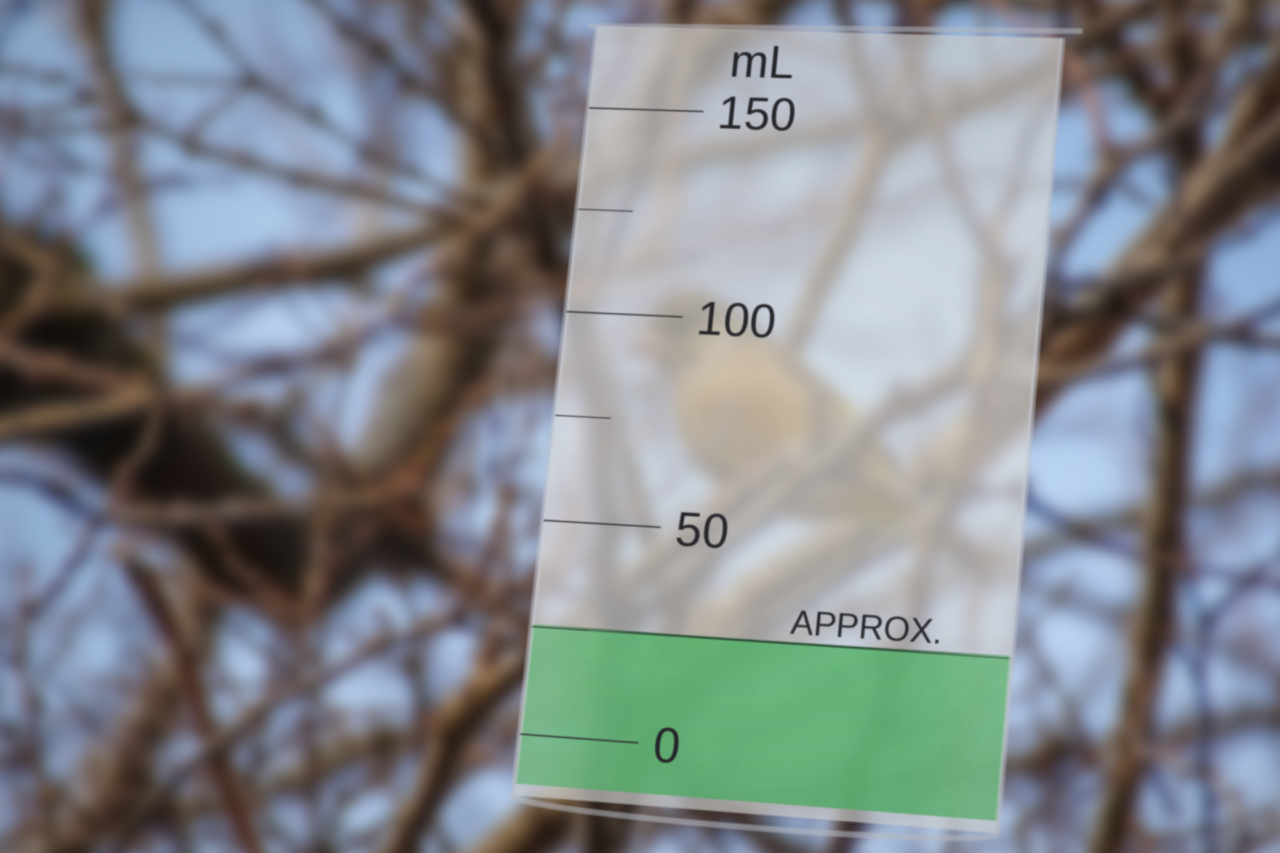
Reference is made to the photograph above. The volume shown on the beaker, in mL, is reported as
25 mL
